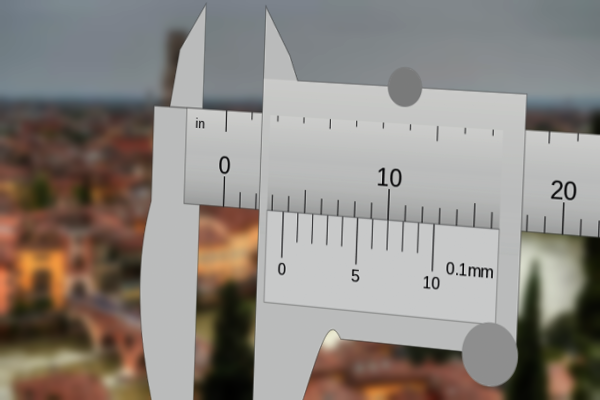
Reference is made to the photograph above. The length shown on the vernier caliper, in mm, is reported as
3.7 mm
